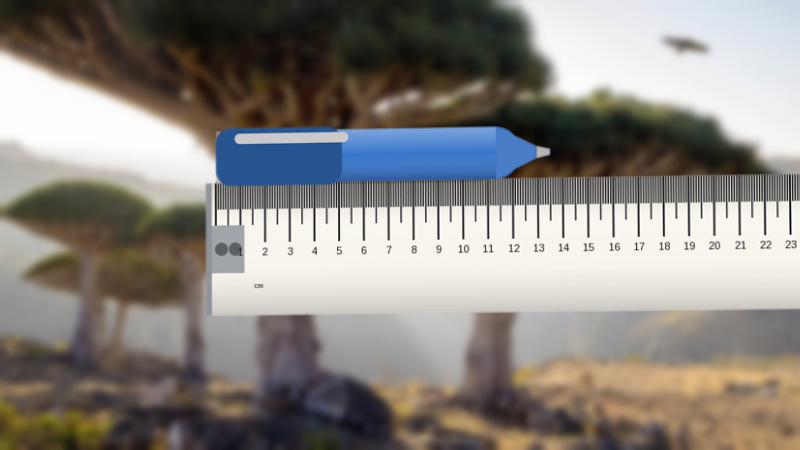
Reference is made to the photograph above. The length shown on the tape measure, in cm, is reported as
13.5 cm
